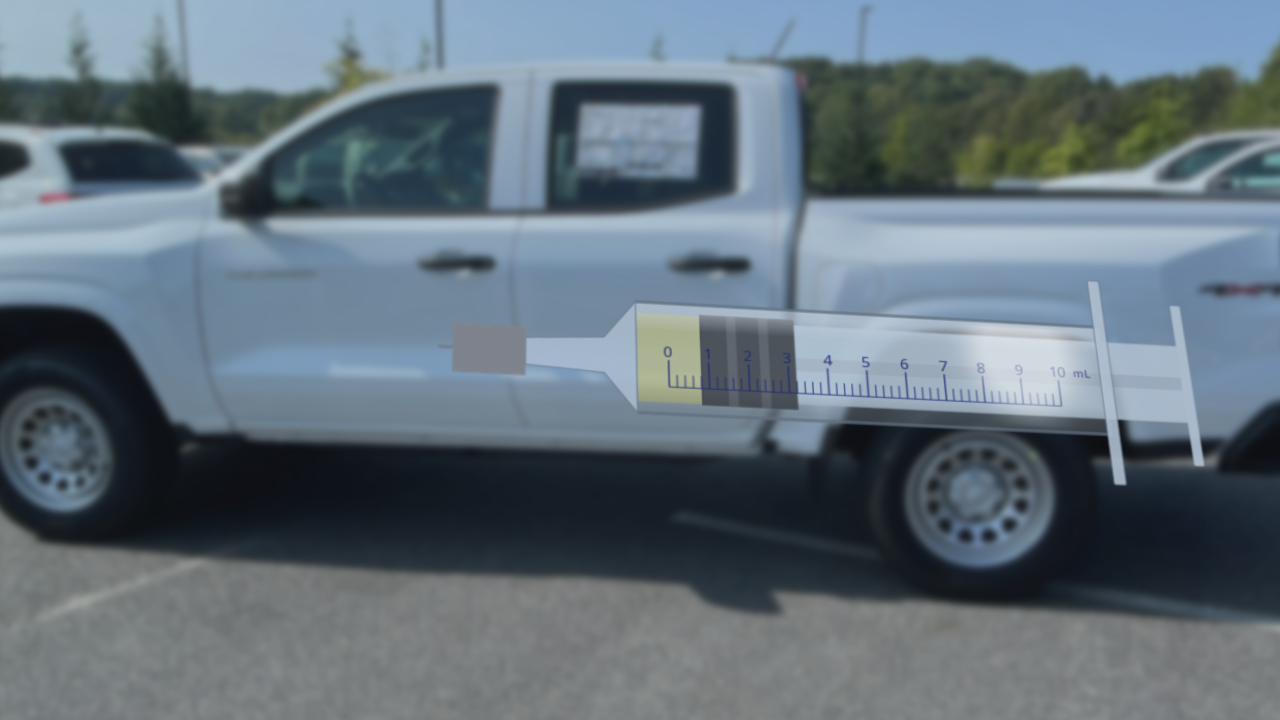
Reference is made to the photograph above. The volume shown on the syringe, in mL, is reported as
0.8 mL
